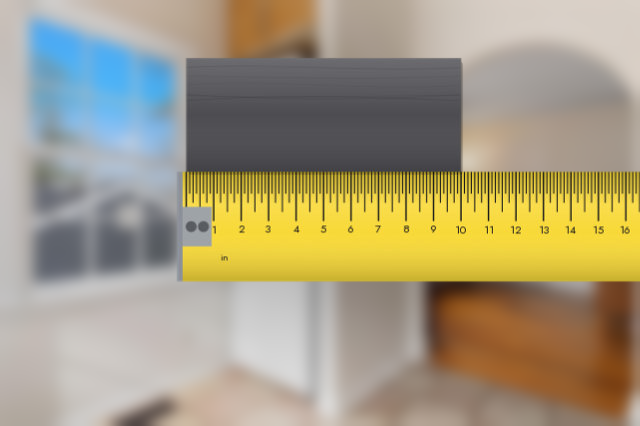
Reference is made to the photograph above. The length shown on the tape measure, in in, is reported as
10 in
